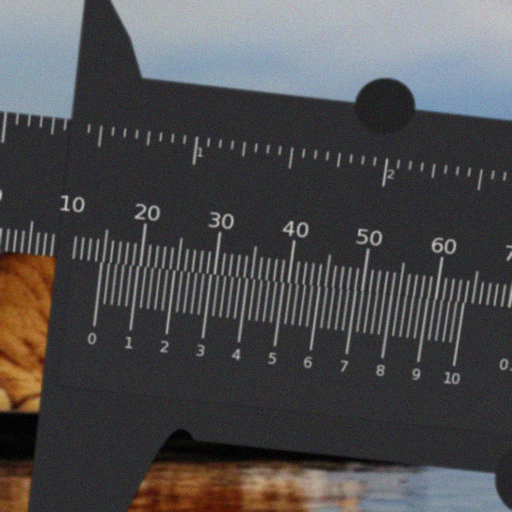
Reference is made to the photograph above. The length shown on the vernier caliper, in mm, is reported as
14.8 mm
